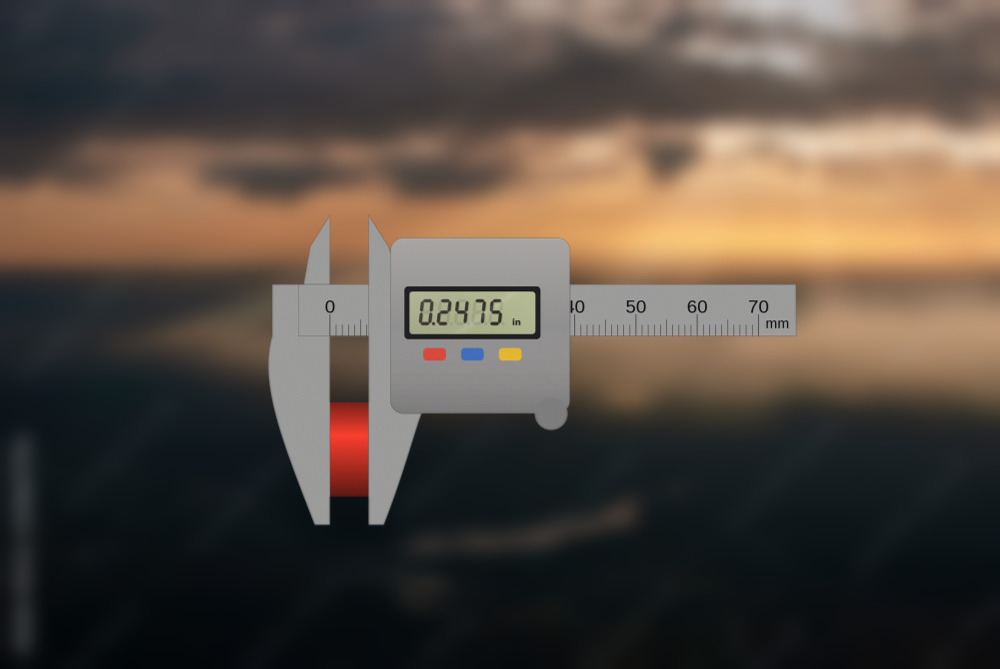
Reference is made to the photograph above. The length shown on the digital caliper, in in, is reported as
0.2475 in
